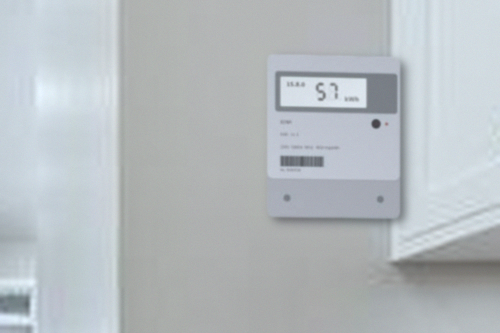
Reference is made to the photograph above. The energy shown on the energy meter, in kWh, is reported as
57 kWh
